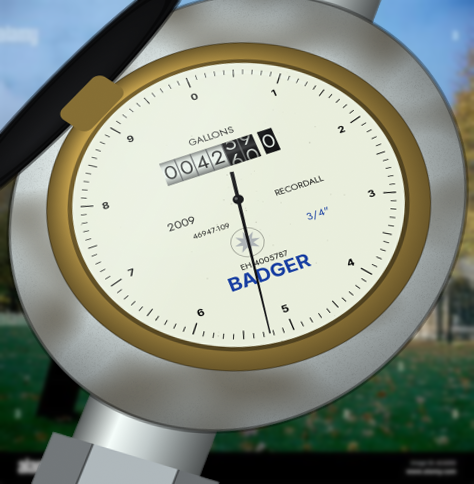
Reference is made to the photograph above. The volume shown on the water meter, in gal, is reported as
42595.2 gal
